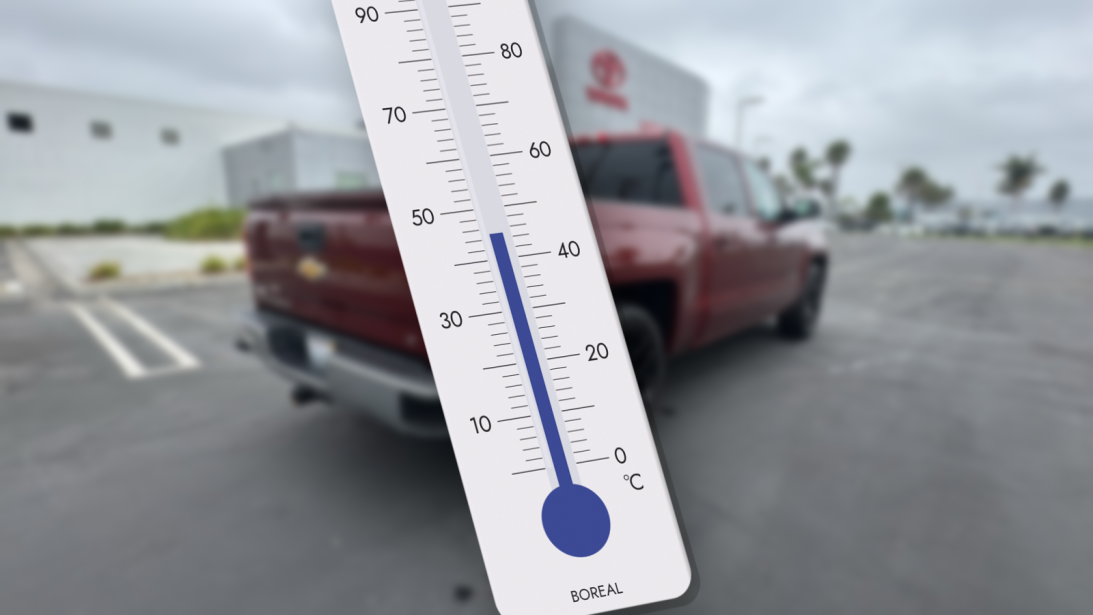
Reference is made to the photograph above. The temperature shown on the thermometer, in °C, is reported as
45 °C
